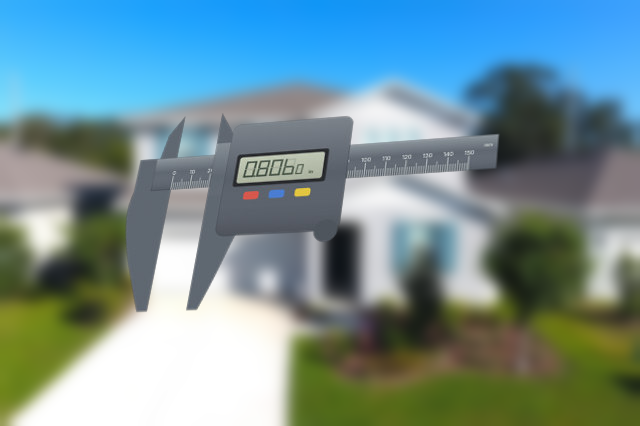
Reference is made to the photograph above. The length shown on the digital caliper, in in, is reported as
0.8060 in
